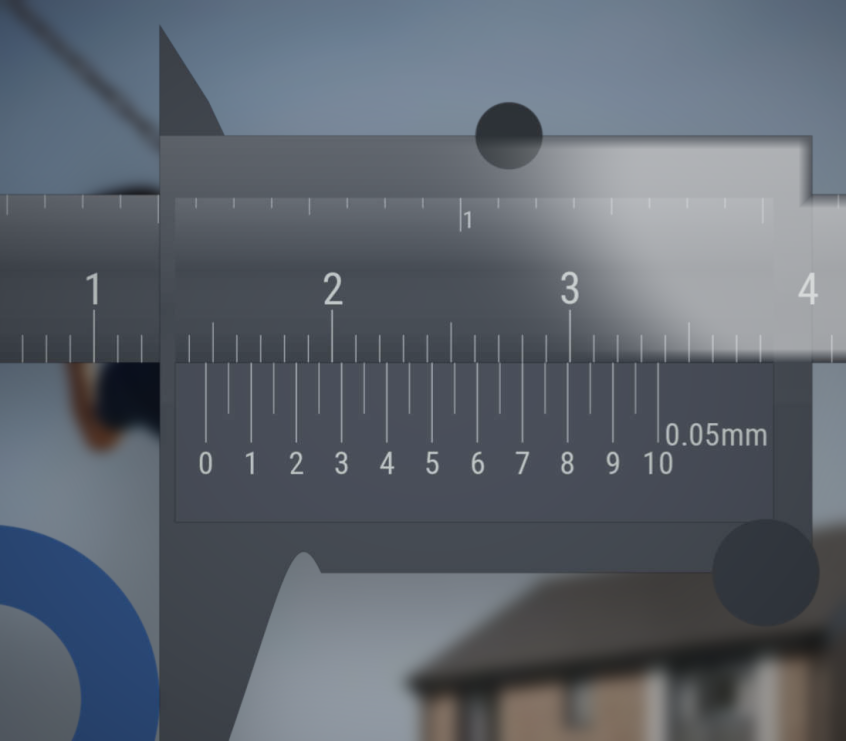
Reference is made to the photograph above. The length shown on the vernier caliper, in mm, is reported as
14.70 mm
